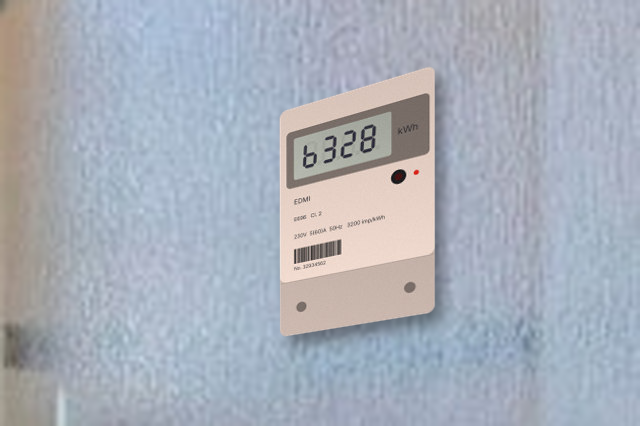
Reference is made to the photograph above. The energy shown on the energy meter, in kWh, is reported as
6328 kWh
